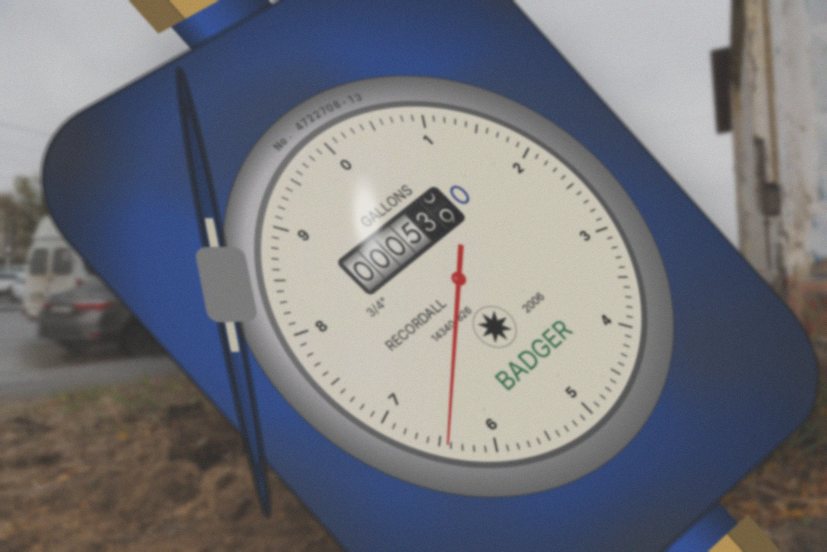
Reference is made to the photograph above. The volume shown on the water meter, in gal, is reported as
5386.4 gal
